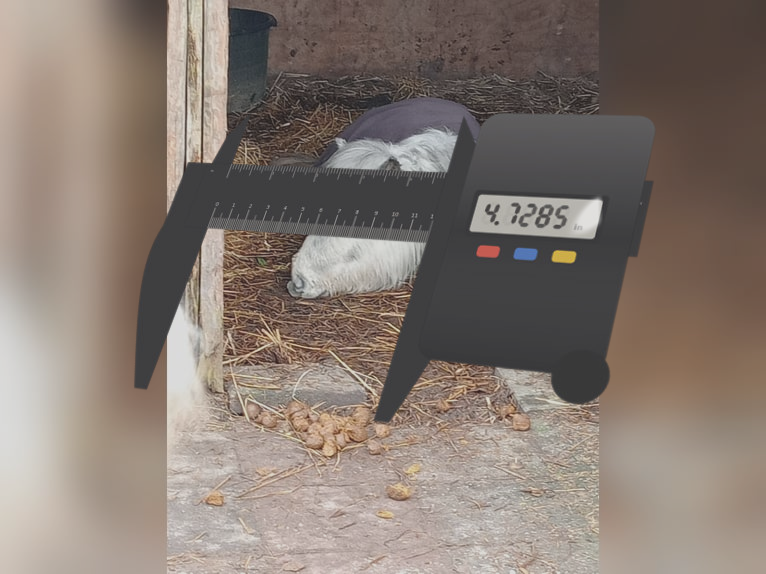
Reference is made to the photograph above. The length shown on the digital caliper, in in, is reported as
4.7285 in
